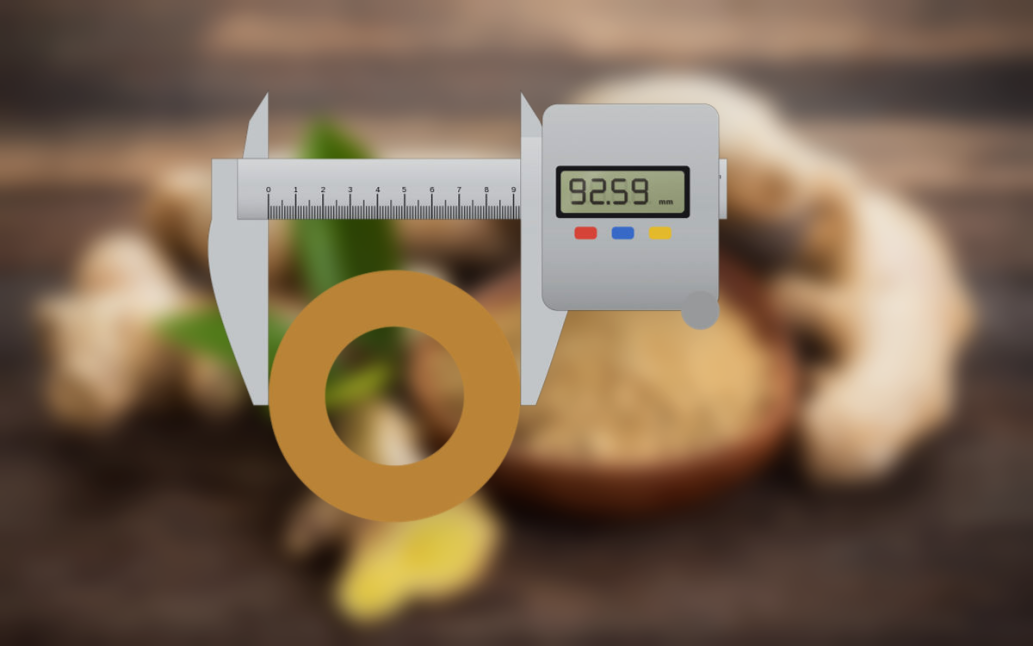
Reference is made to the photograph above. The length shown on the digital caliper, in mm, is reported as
92.59 mm
